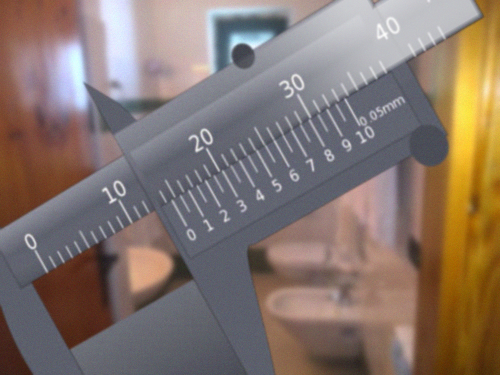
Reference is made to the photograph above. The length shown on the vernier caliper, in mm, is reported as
14.6 mm
